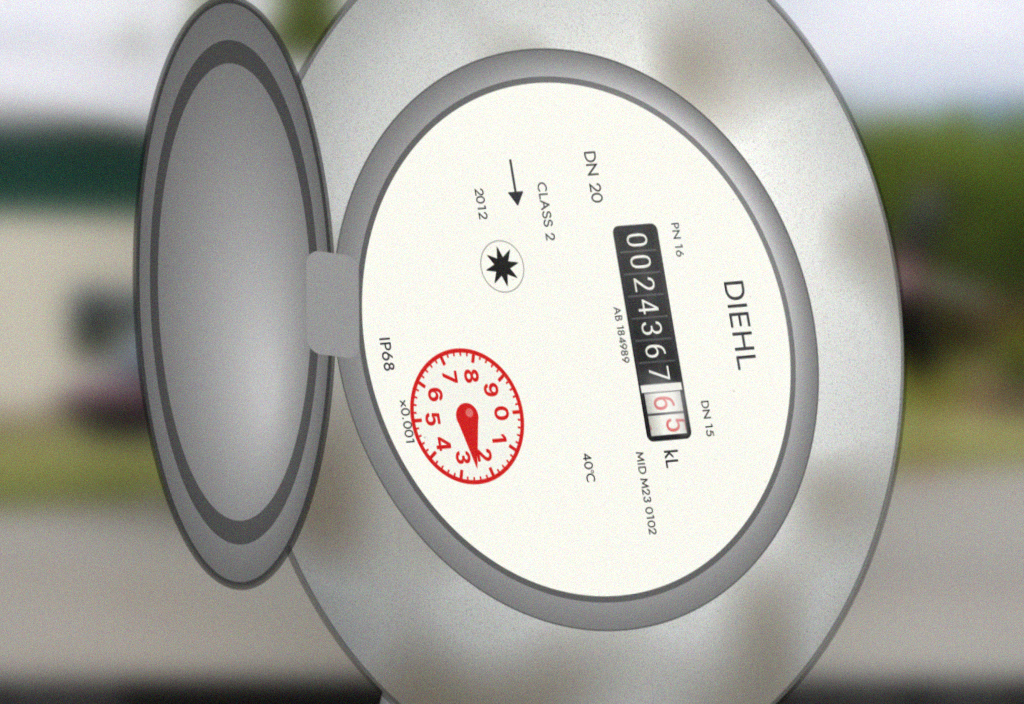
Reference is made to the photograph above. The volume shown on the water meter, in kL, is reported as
24367.652 kL
